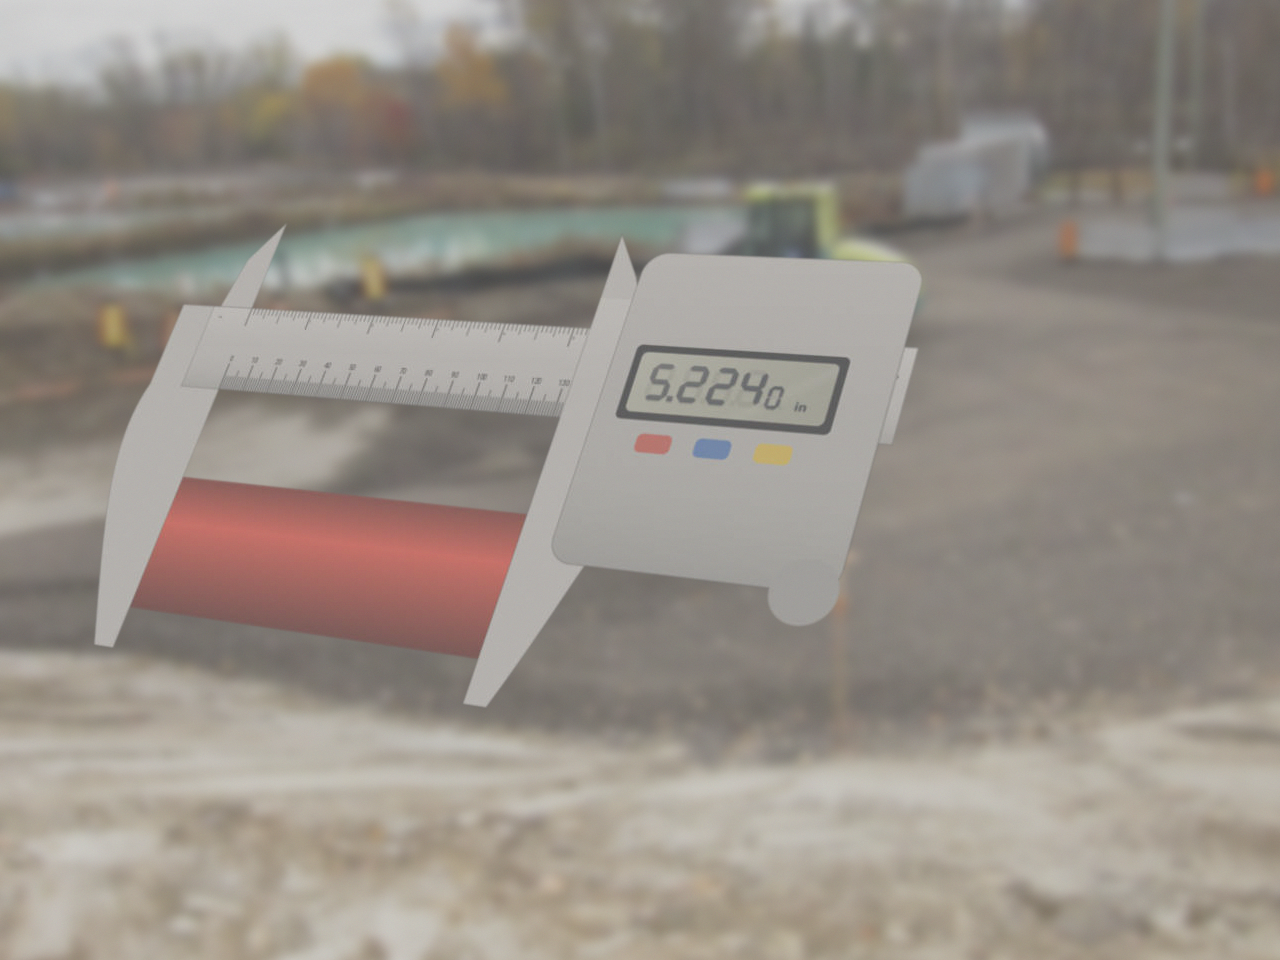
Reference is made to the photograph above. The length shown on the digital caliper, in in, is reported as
5.2240 in
